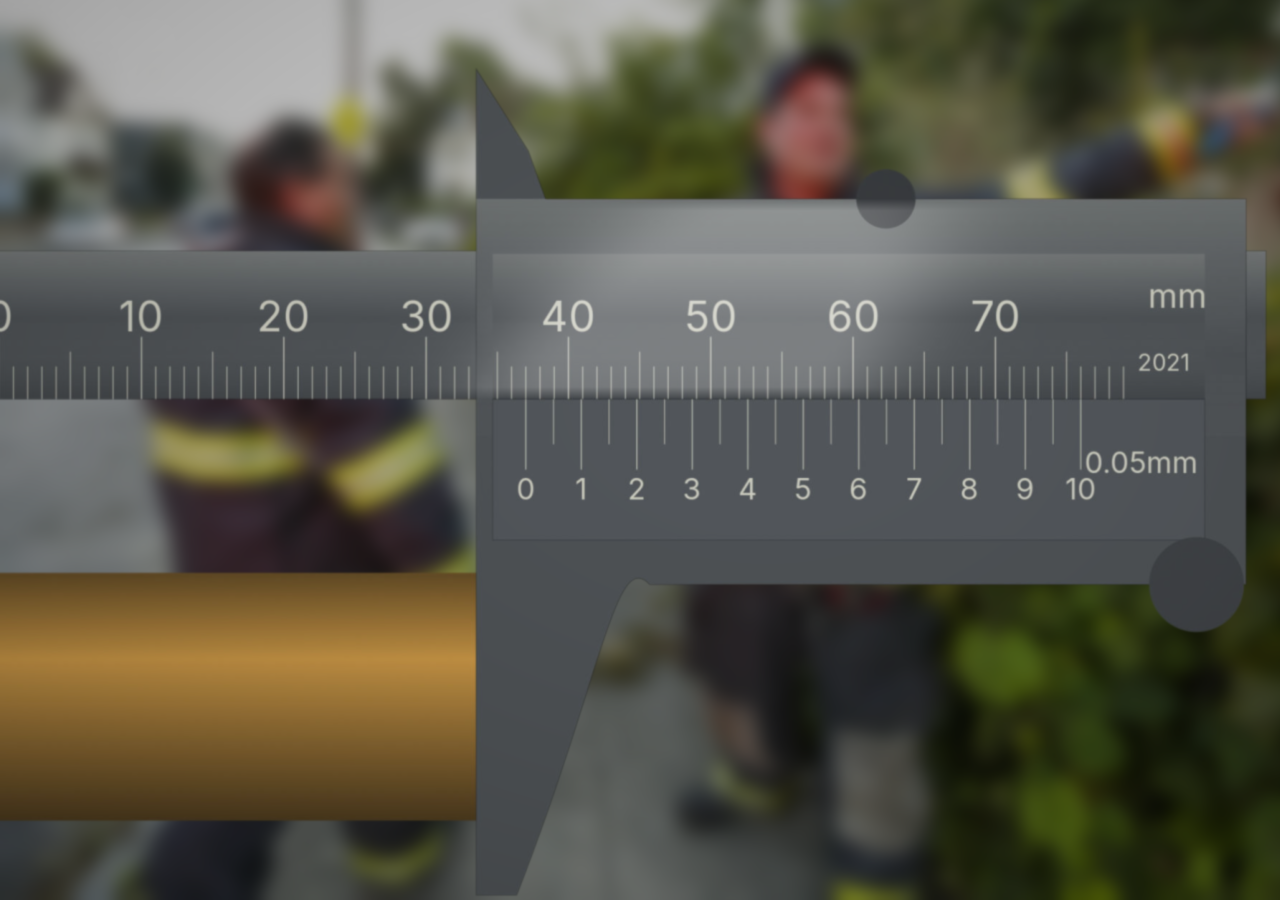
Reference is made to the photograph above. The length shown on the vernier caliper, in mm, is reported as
37.0 mm
